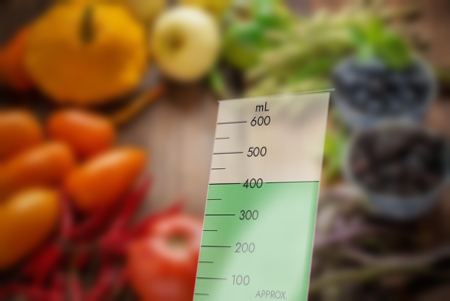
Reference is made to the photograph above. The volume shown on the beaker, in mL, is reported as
400 mL
